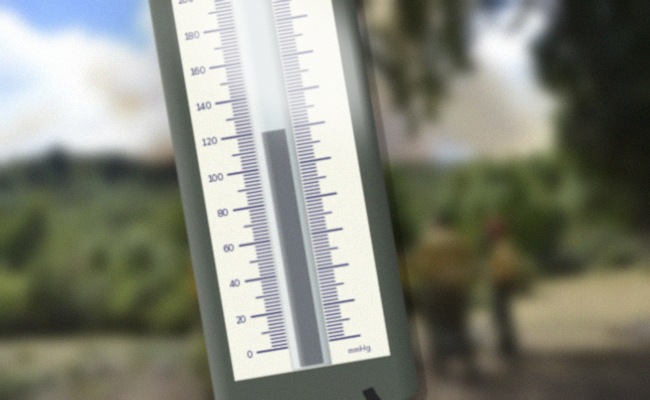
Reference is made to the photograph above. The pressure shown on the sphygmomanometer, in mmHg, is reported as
120 mmHg
